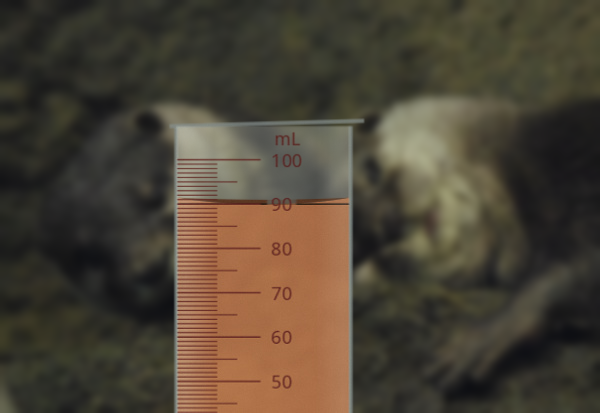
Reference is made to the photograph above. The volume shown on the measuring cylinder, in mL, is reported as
90 mL
